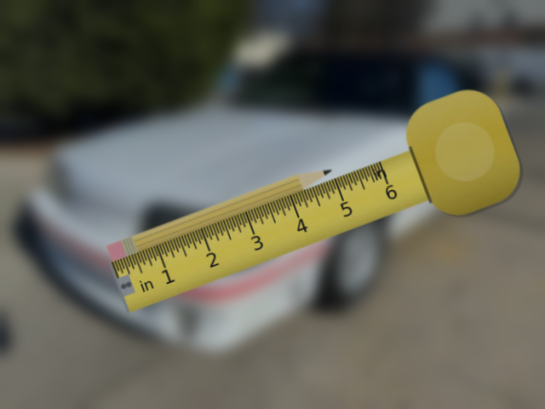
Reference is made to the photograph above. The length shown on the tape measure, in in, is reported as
5 in
